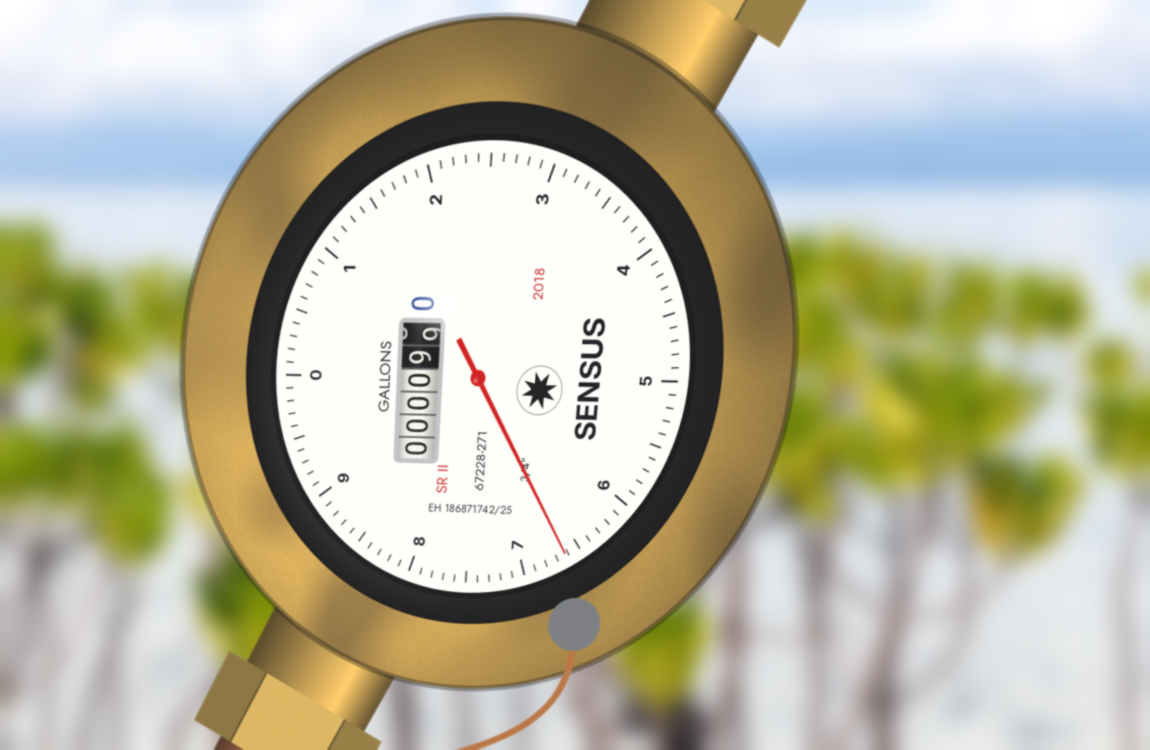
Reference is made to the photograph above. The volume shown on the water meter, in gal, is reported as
986.6 gal
